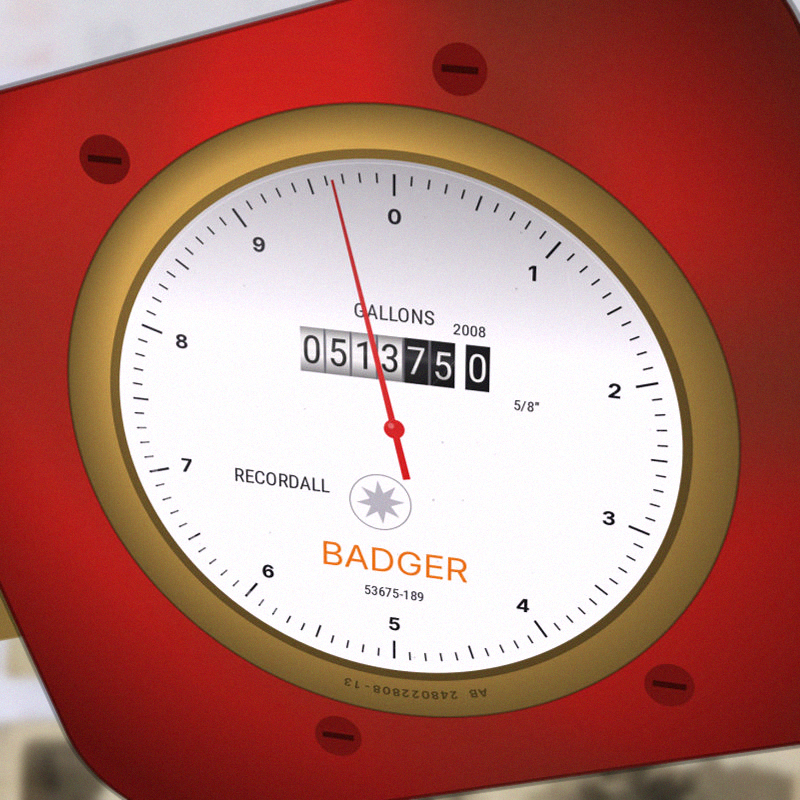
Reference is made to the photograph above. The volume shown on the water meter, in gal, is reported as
513749.6 gal
